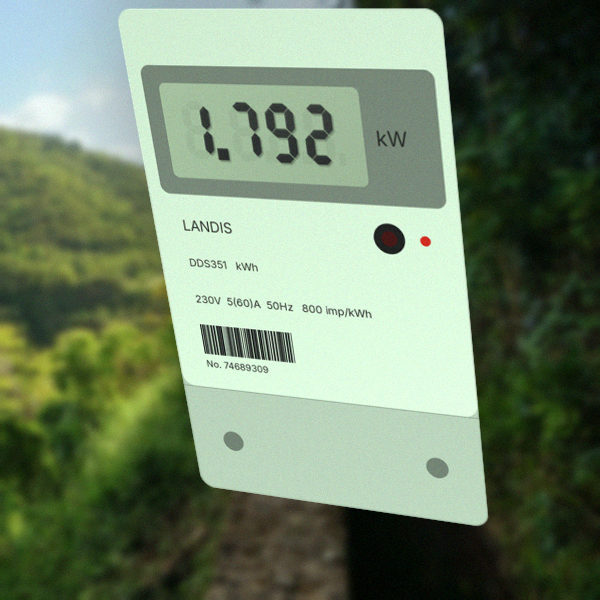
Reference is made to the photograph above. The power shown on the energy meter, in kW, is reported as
1.792 kW
